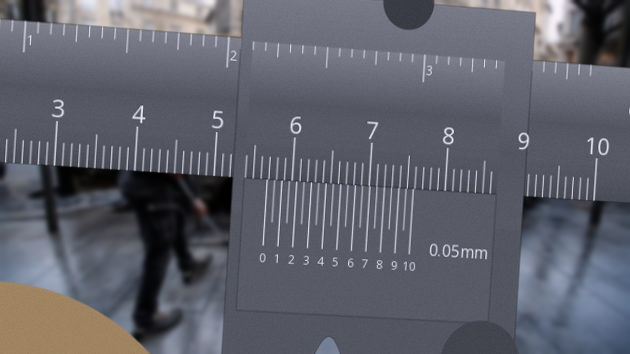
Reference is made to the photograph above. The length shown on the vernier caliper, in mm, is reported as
56.8 mm
